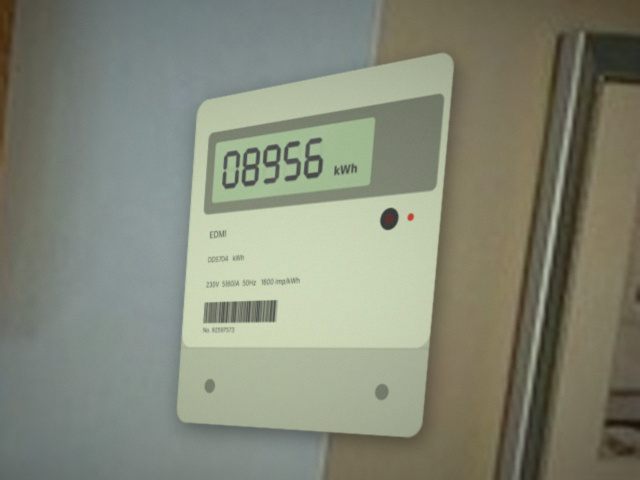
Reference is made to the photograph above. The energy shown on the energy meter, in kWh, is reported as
8956 kWh
